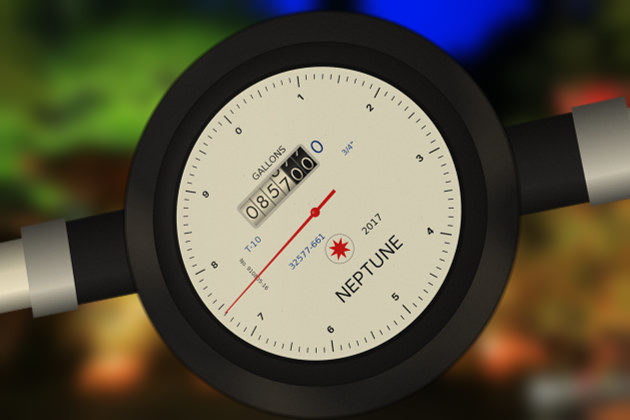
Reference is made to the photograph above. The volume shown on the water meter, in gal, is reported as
856997.4 gal
